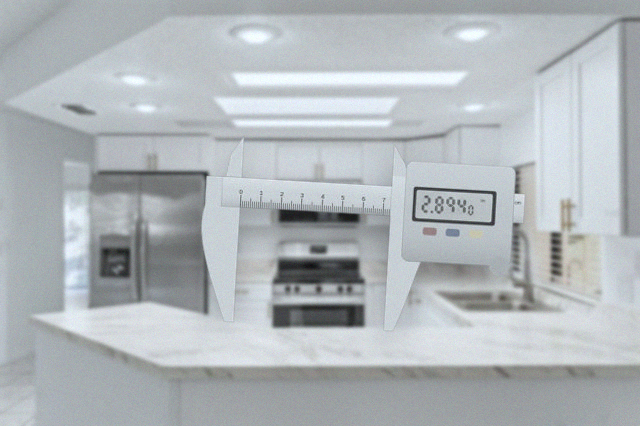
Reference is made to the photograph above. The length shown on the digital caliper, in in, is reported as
2.8940 in
